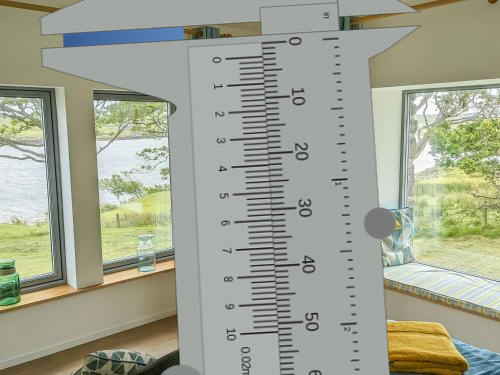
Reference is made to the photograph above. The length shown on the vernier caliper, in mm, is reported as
2.5 mm
